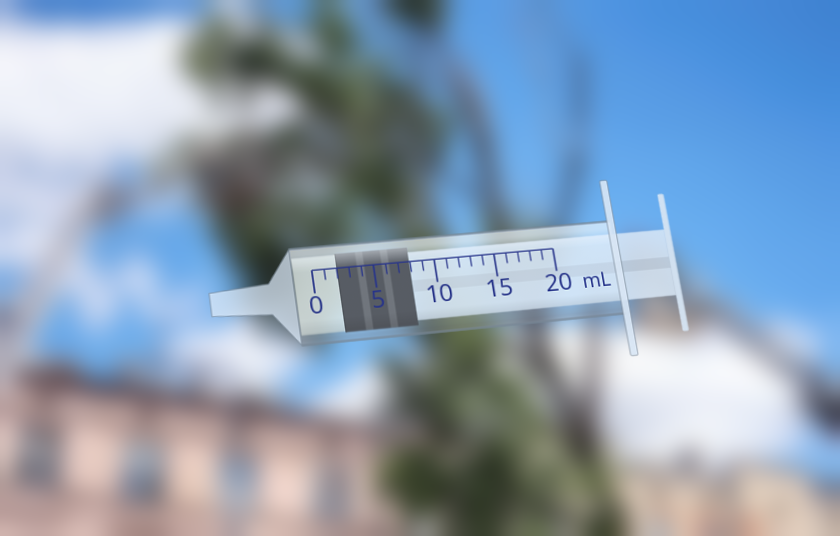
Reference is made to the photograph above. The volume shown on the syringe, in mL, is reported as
2 mL
